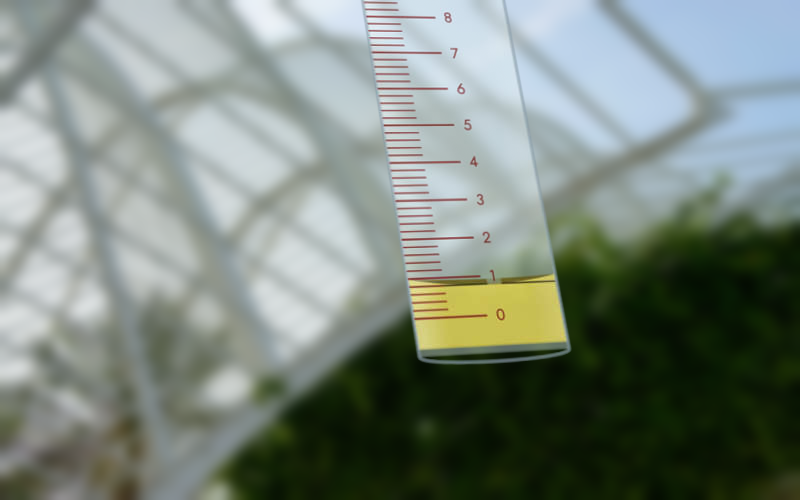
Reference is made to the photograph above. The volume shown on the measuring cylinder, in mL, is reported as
0.8 mL
